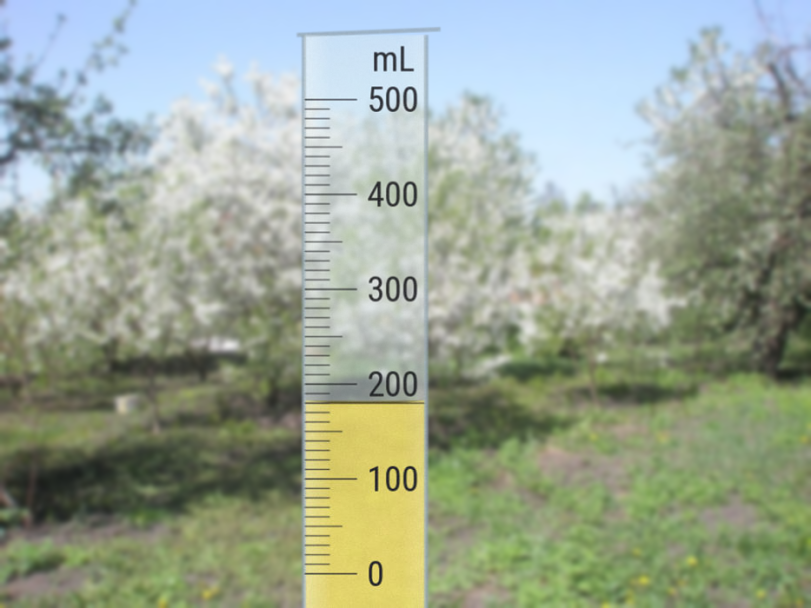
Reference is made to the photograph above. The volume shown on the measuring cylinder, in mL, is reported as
180 mL
